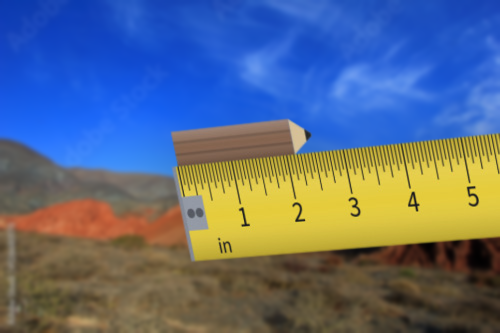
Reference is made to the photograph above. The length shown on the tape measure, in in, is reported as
2.5 in
